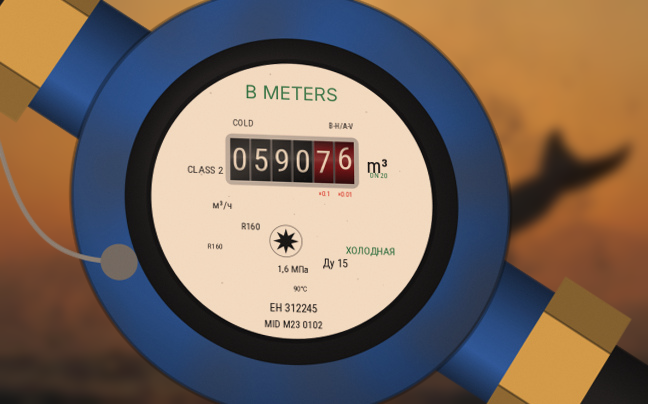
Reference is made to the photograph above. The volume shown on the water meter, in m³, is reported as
590.76 m³
